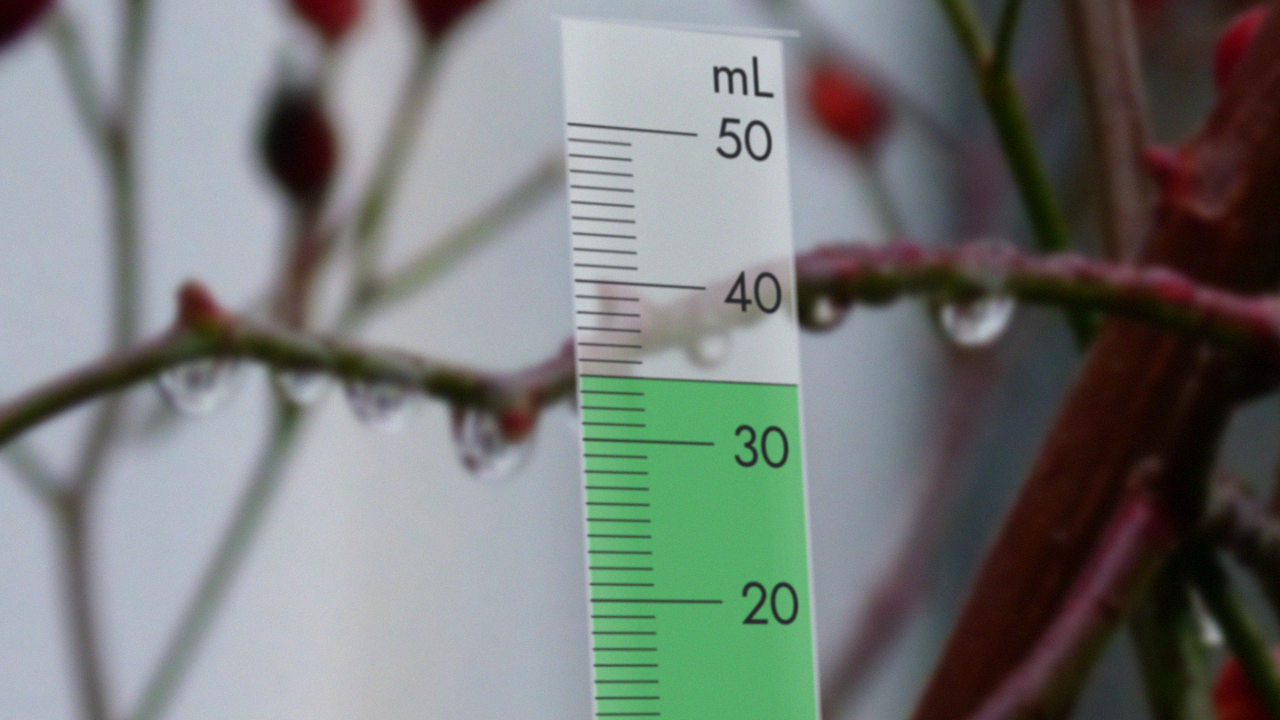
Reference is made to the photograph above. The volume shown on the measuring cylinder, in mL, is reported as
34 mL
